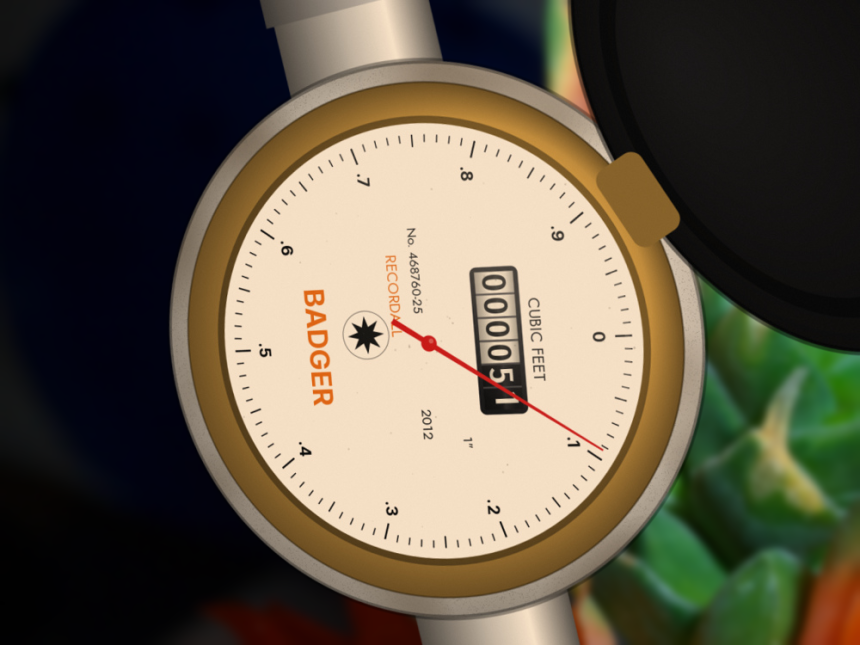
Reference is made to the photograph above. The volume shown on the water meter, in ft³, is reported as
51.09 ft³
